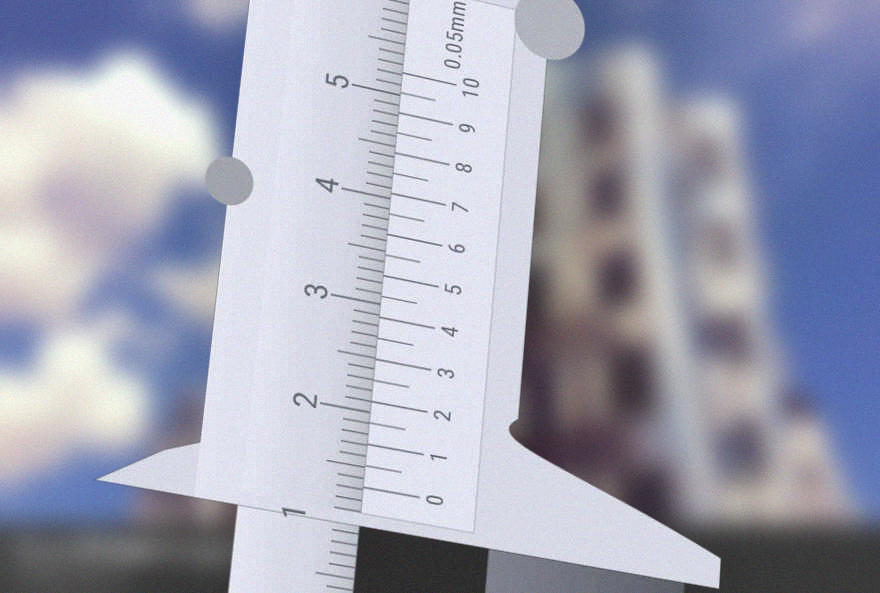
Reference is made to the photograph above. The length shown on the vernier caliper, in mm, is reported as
13.2 mm
